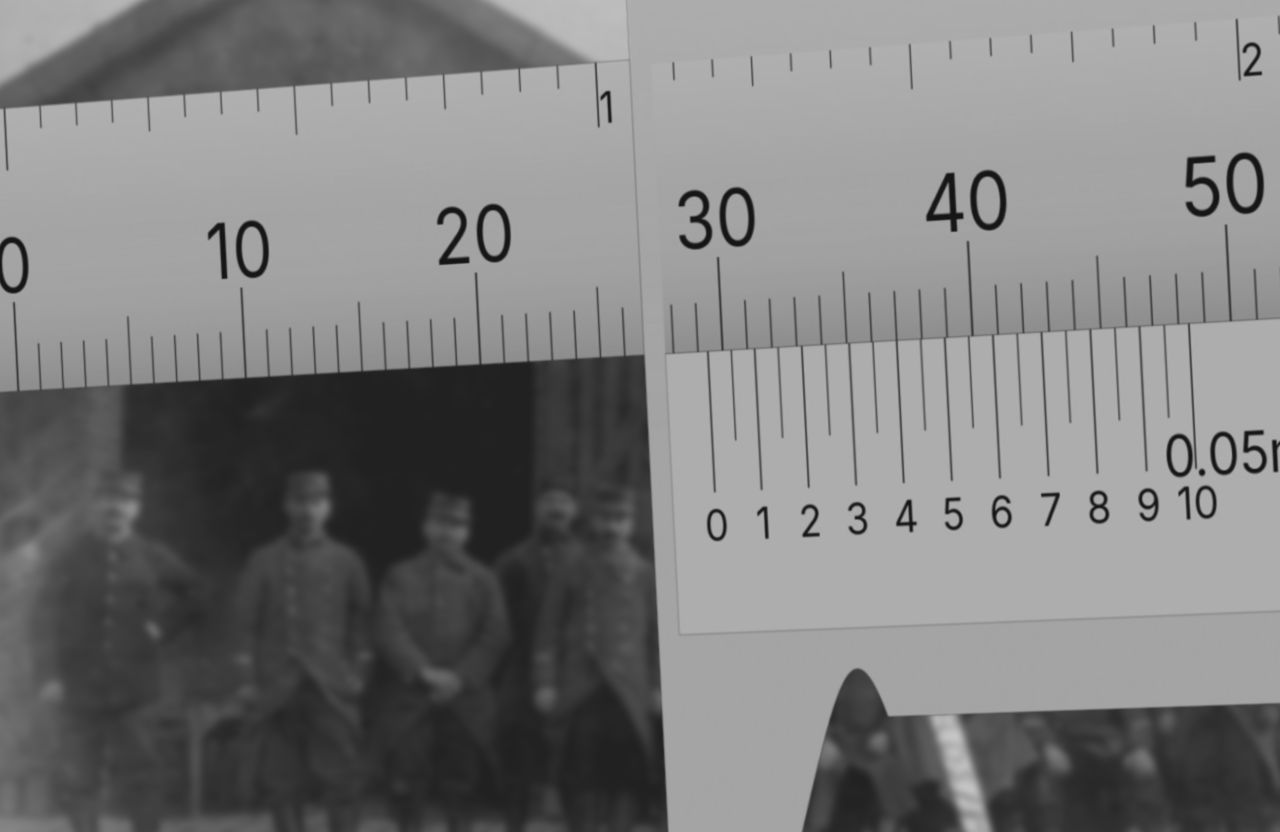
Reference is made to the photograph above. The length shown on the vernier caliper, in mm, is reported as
29.4 mm
